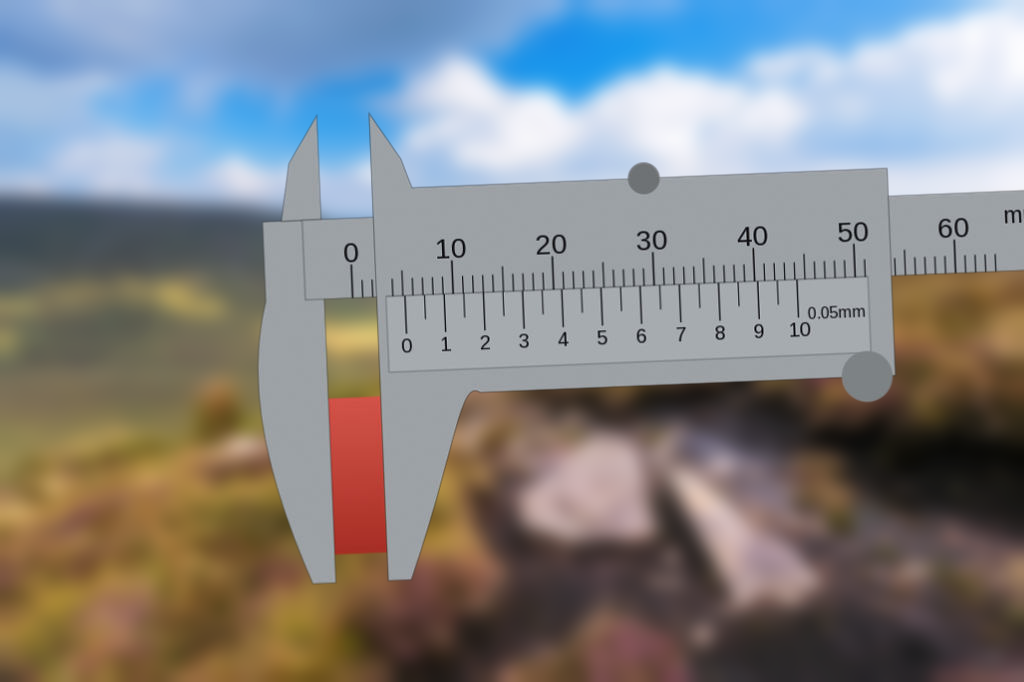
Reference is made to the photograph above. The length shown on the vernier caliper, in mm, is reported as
5.2 mm
